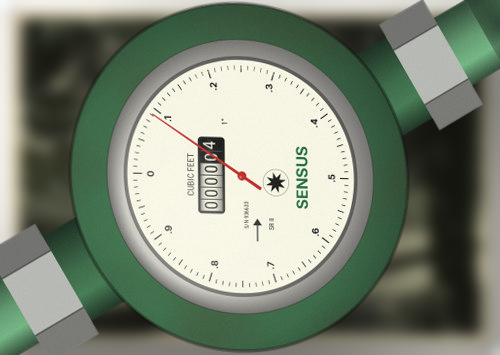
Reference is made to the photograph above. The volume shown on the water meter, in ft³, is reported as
4.09 ft³
